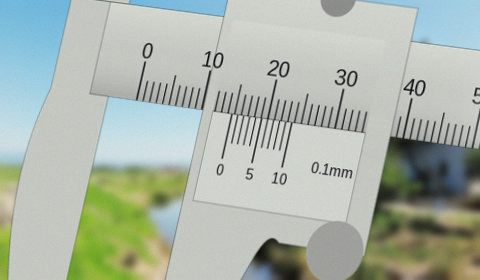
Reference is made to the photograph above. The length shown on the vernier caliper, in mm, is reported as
14.6 mm
